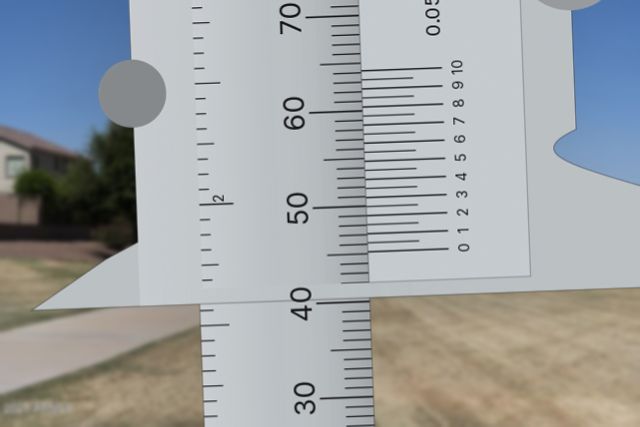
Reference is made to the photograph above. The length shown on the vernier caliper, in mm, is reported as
45.2 mm
